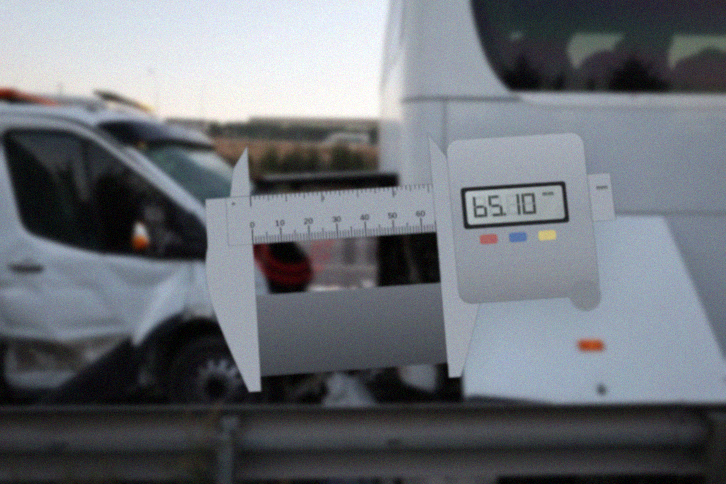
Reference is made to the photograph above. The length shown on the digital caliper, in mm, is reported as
65.10 mm
